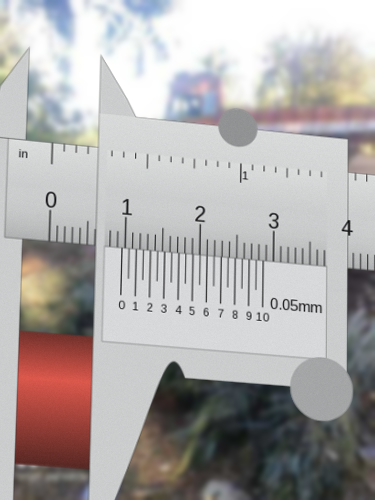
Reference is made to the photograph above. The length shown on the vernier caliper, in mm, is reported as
9.6 mm
